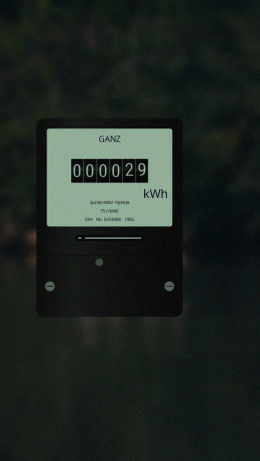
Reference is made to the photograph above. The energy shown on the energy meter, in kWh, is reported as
29 kWh
